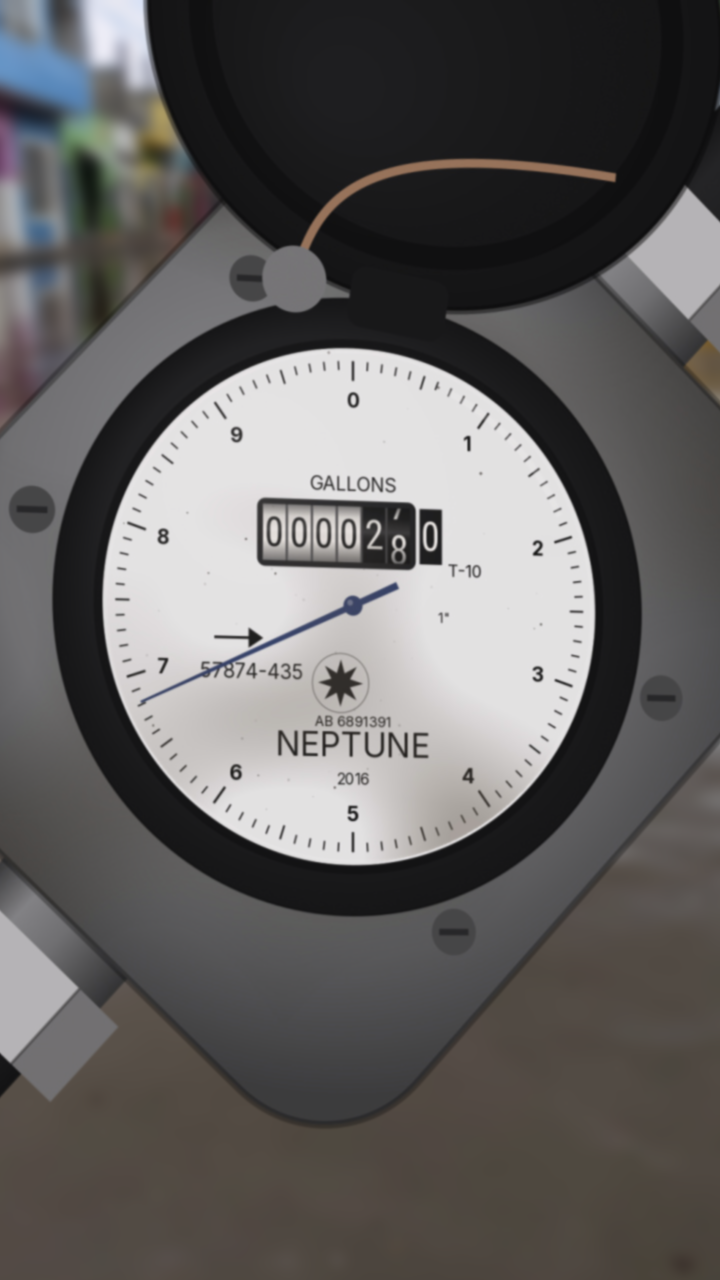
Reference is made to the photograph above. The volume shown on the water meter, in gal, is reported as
276.8 gal
